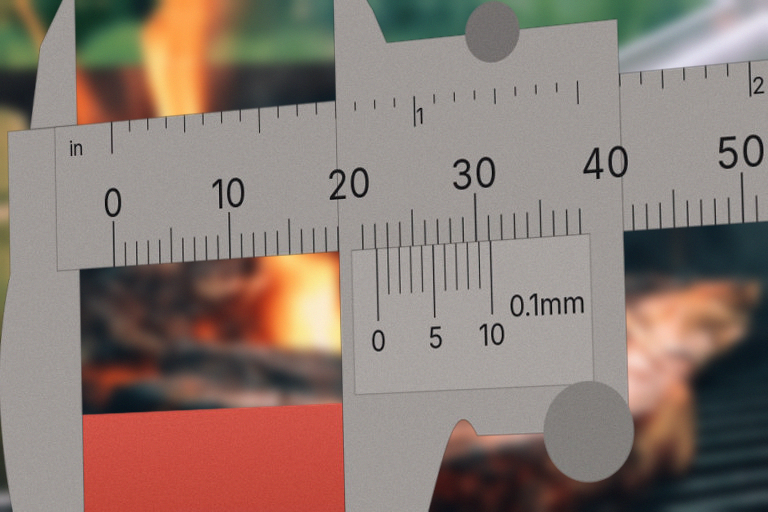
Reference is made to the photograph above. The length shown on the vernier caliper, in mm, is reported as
22.1 mm
